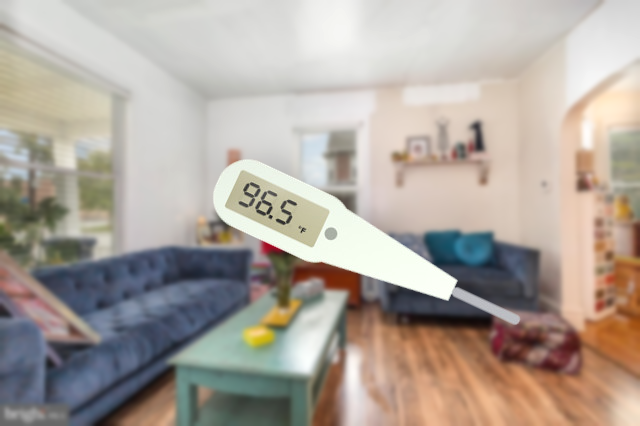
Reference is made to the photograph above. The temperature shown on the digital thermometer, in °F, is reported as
96.5 °F
